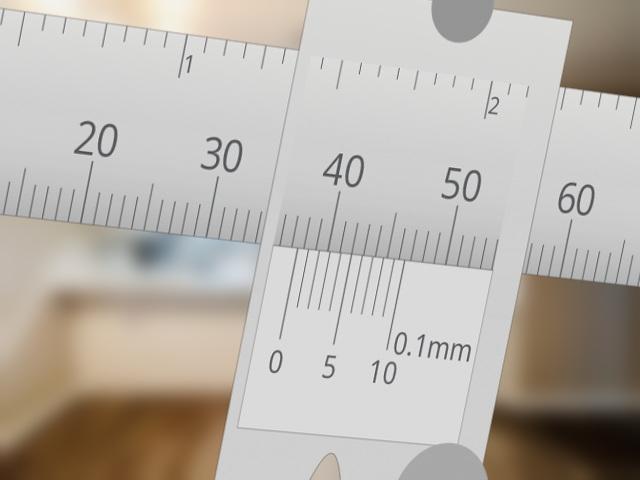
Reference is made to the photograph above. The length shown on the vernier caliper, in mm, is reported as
37.5 mm
